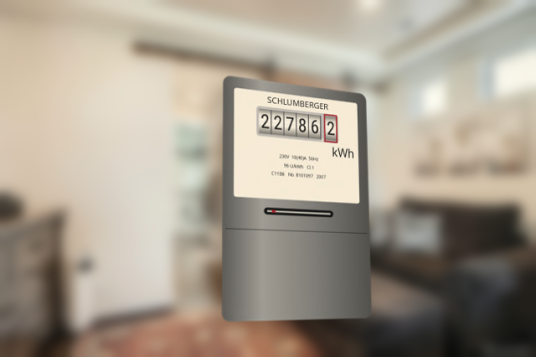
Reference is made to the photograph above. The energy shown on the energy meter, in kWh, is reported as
22786.2 kWh
